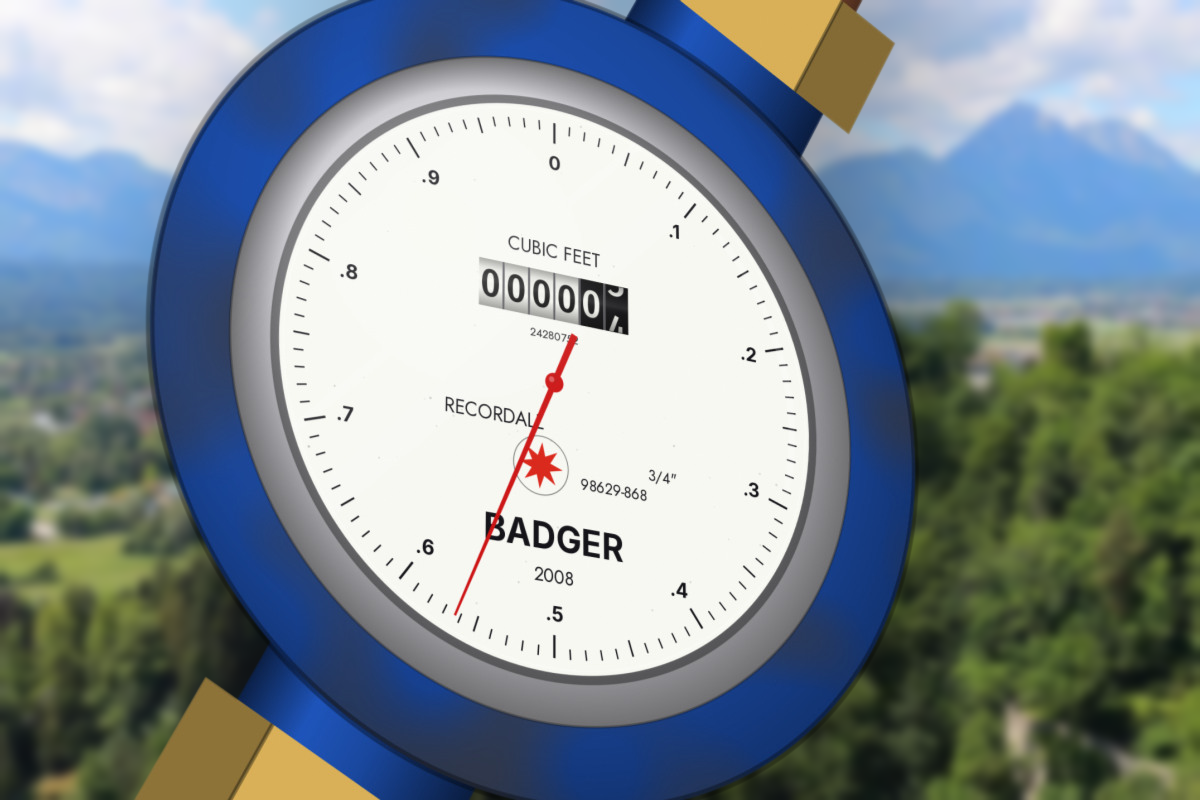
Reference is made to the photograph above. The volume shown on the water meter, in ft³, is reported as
3.56 ft³
